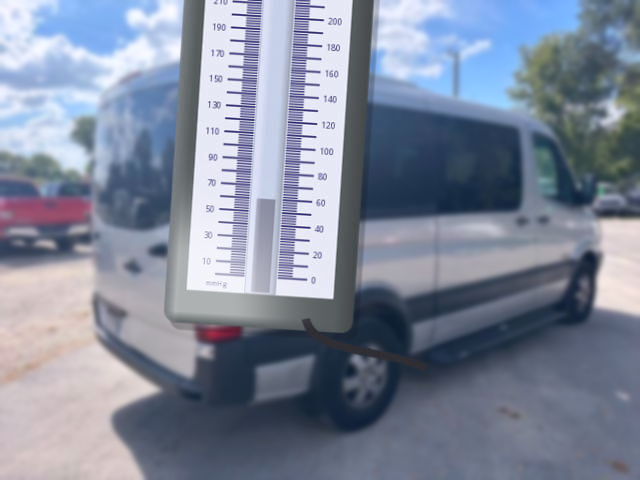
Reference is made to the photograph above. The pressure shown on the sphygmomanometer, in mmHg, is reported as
60 mmHg
